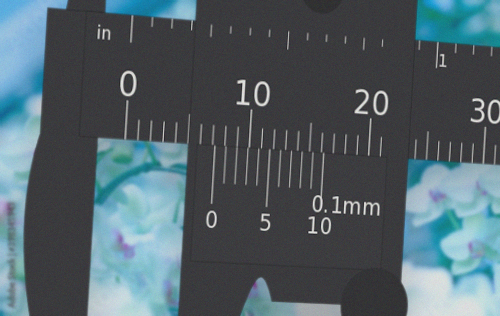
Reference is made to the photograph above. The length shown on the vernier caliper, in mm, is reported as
7.2 mm
